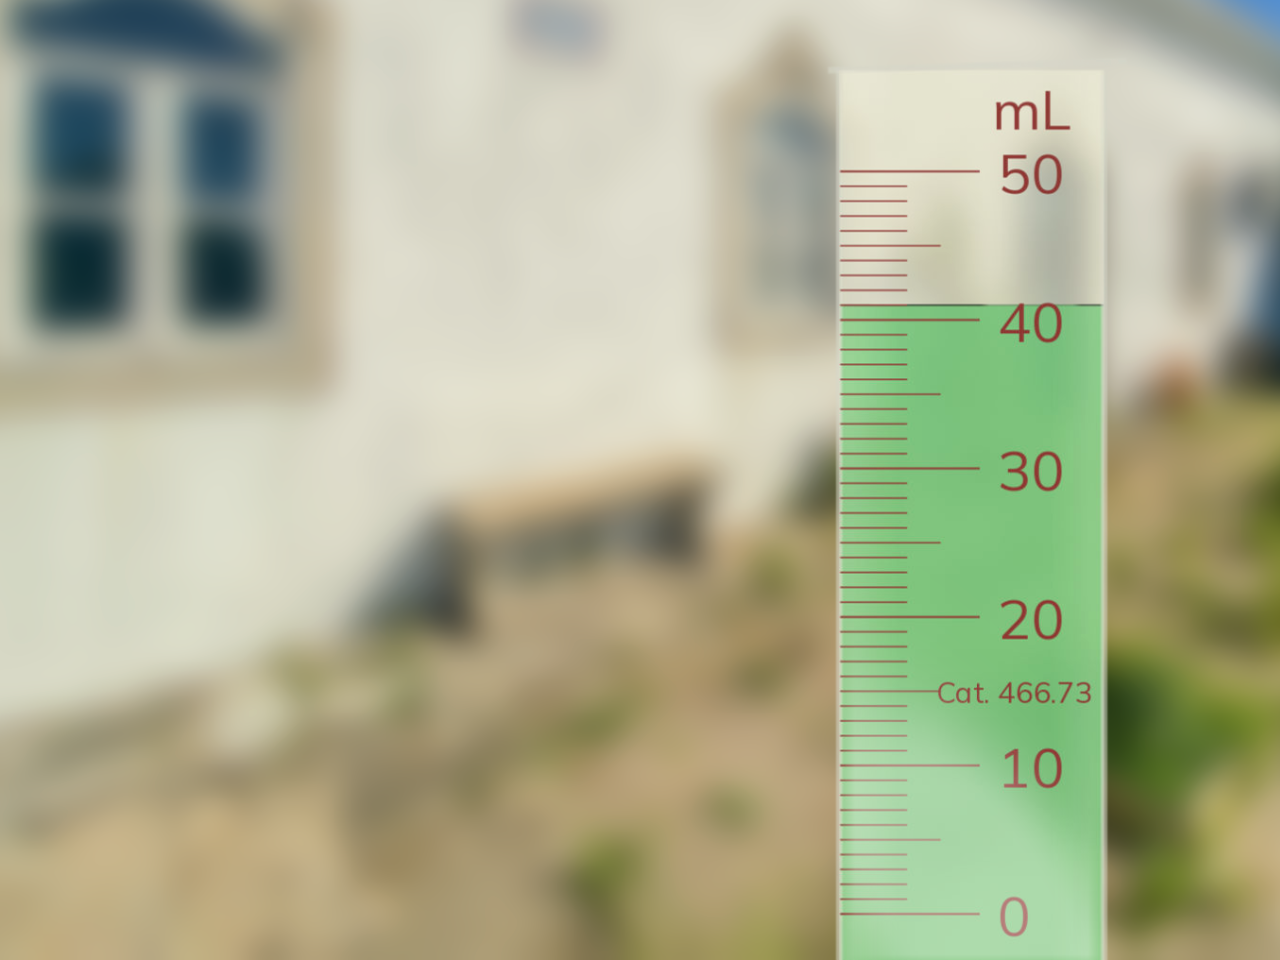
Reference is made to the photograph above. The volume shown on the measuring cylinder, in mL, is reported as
41 mL
